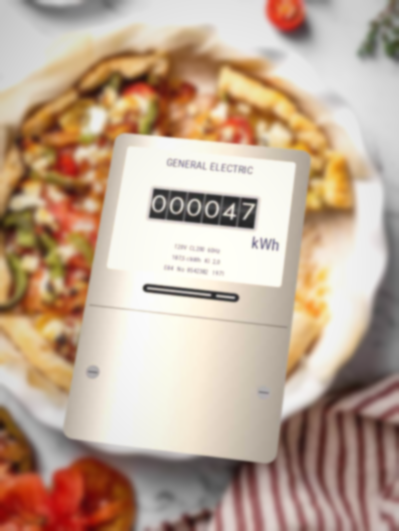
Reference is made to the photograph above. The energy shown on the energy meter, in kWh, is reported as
47 kWh
